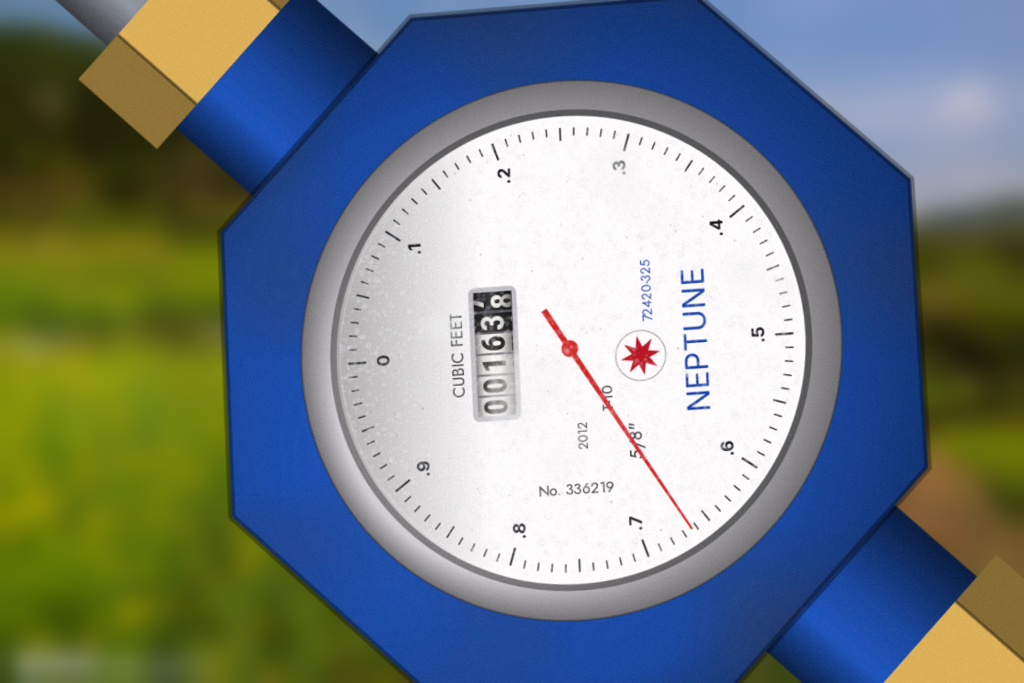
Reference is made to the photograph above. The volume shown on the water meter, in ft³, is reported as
1637.66 ft³
